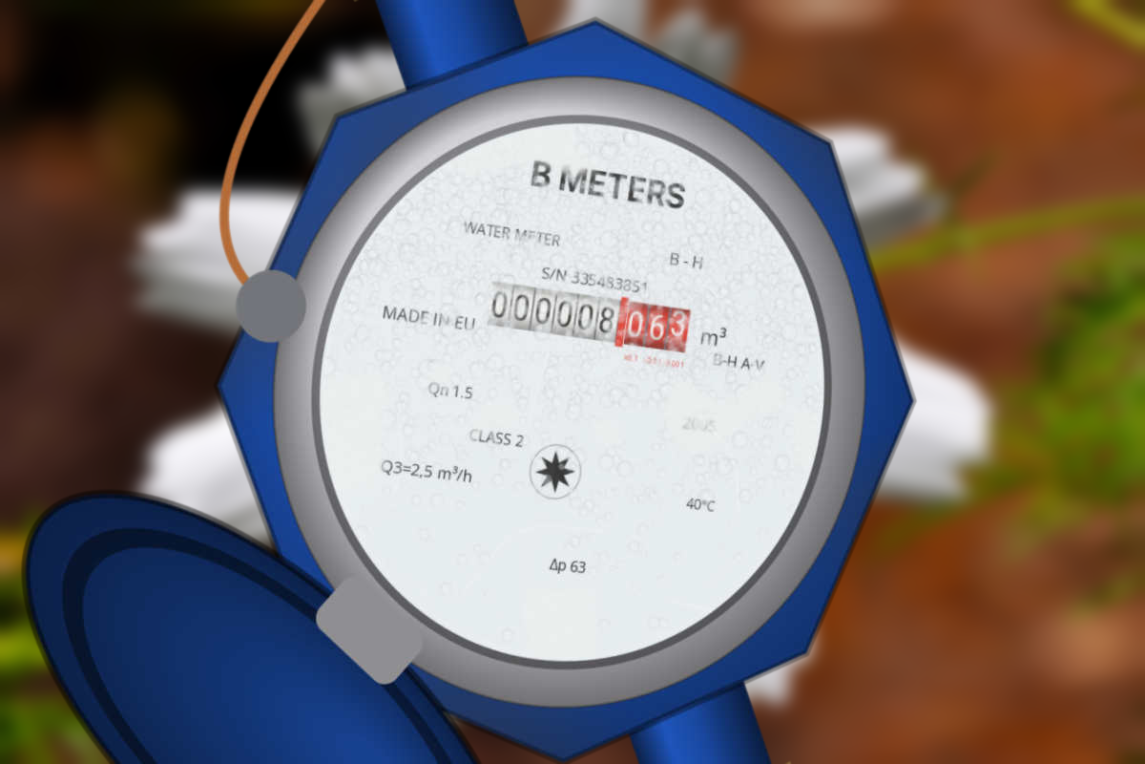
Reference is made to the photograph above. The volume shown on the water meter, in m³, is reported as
8.063 m³
